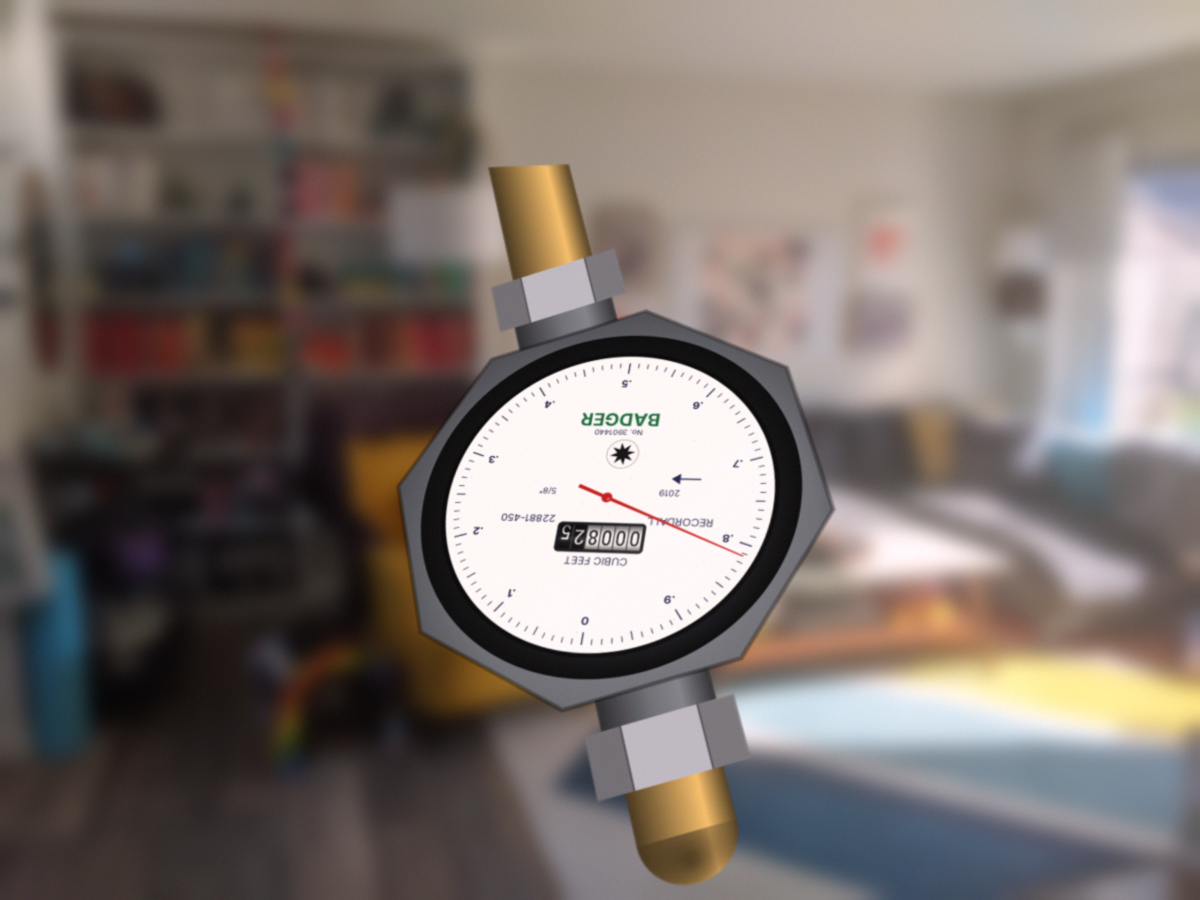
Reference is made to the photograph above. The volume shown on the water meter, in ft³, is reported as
824.81 ft³
